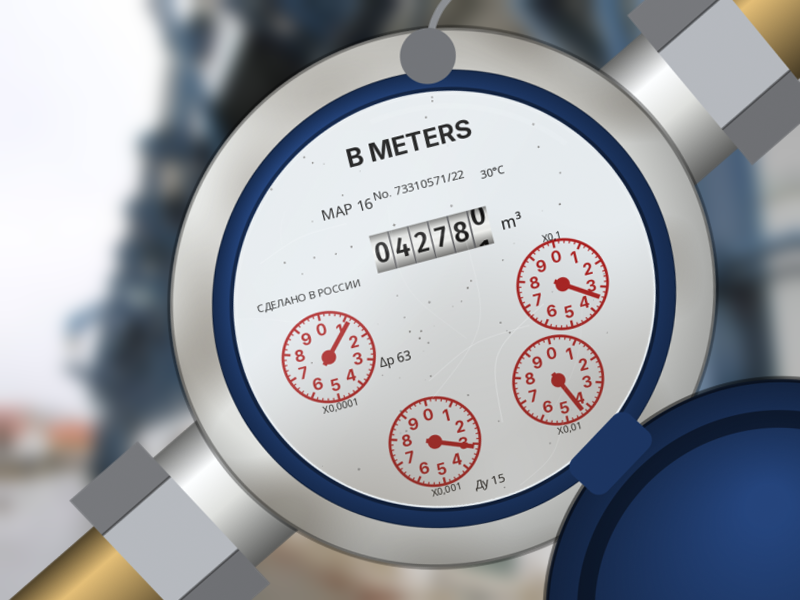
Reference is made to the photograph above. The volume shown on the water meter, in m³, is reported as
42780.3431 m³
